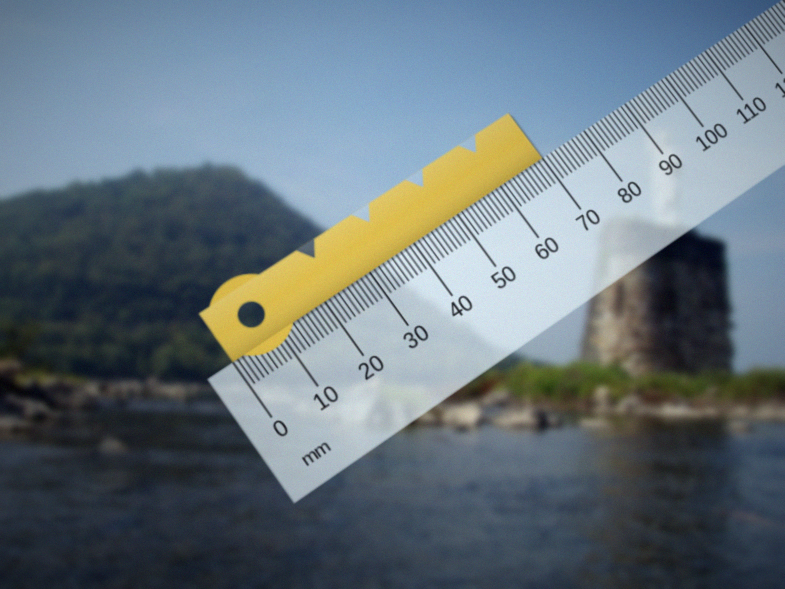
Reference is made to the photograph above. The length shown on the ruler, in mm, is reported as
70 mm
